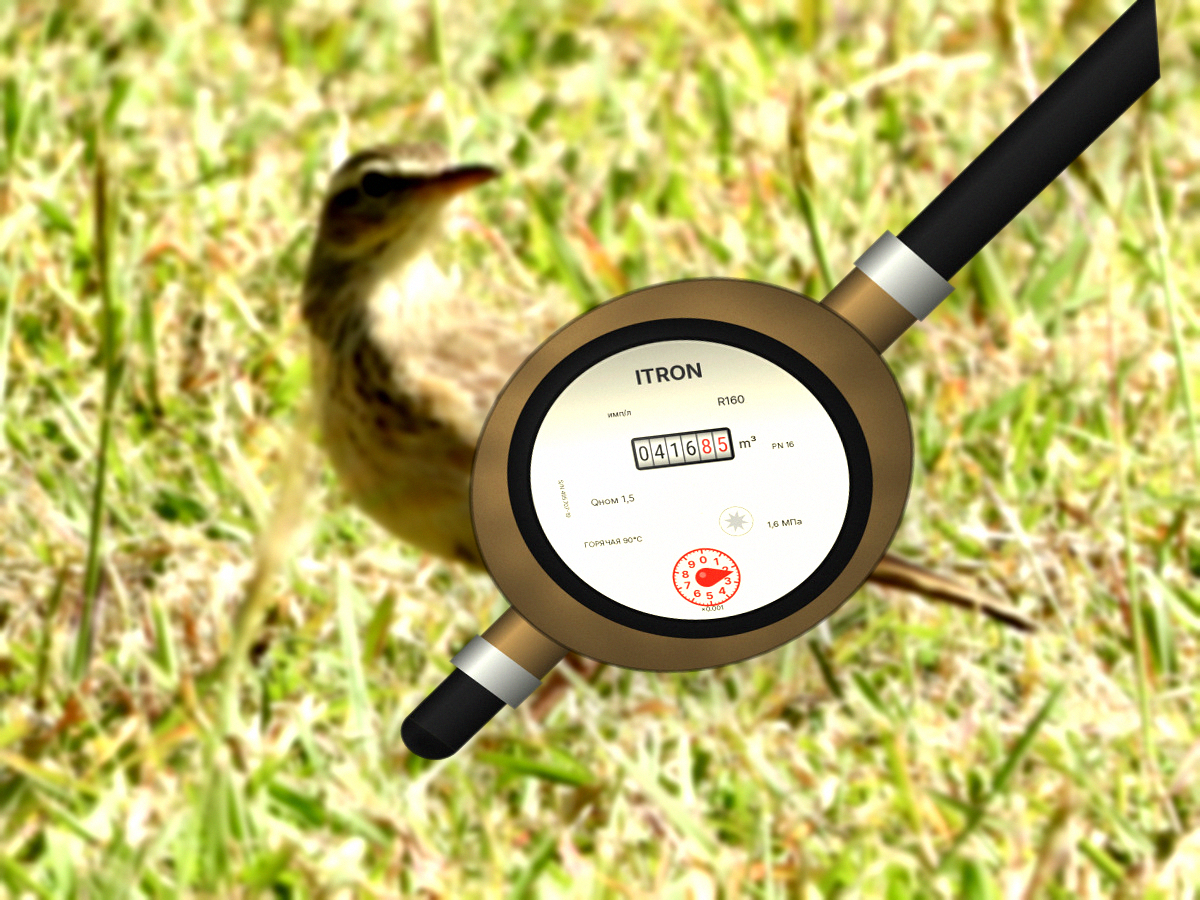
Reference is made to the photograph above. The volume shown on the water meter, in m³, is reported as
416.852 m³
